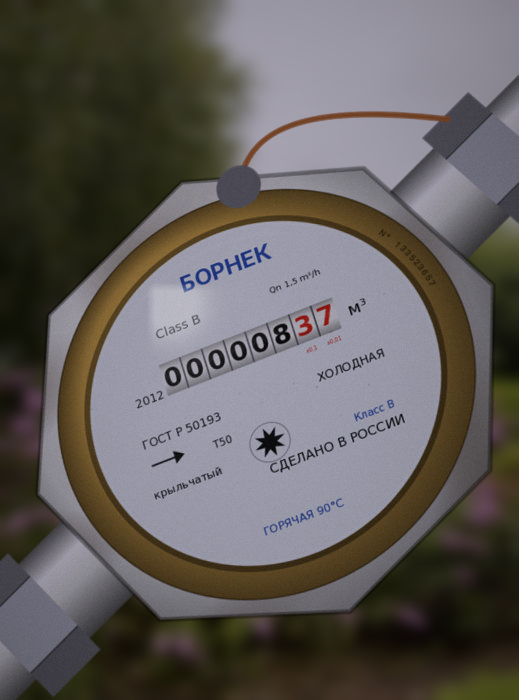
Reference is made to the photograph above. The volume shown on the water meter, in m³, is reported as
8.37 m³
